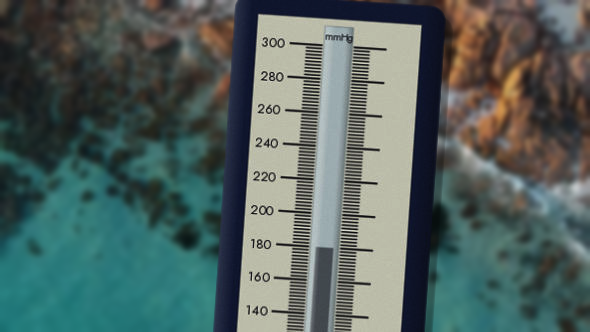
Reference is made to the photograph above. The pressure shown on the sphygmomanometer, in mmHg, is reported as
180 mmHg
